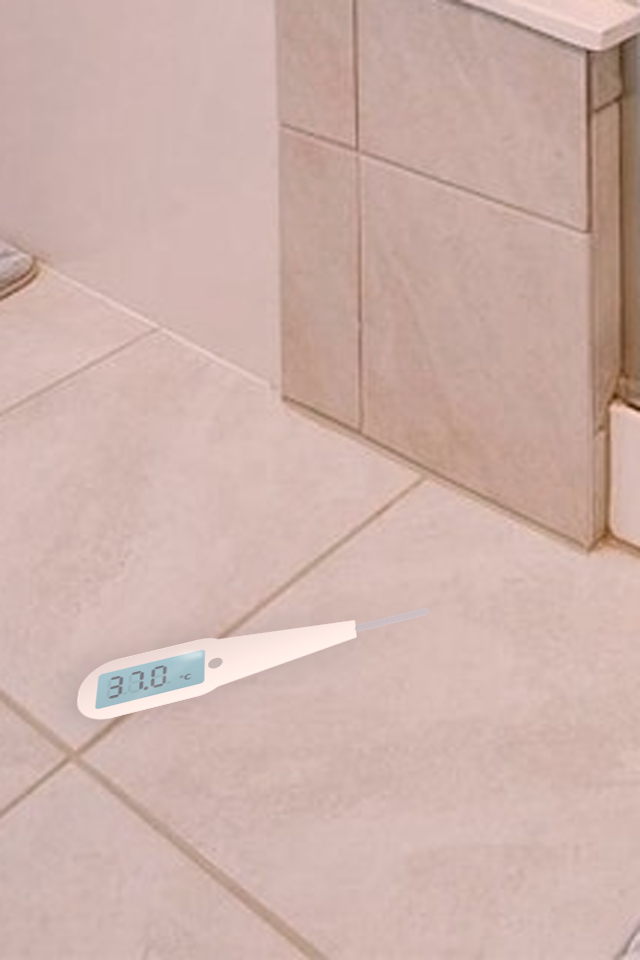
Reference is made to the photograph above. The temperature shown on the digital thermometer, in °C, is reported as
37.0 °C
